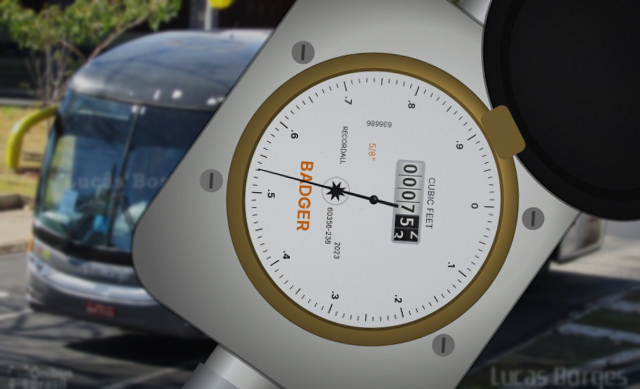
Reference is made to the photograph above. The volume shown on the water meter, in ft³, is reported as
752.53 ft³
